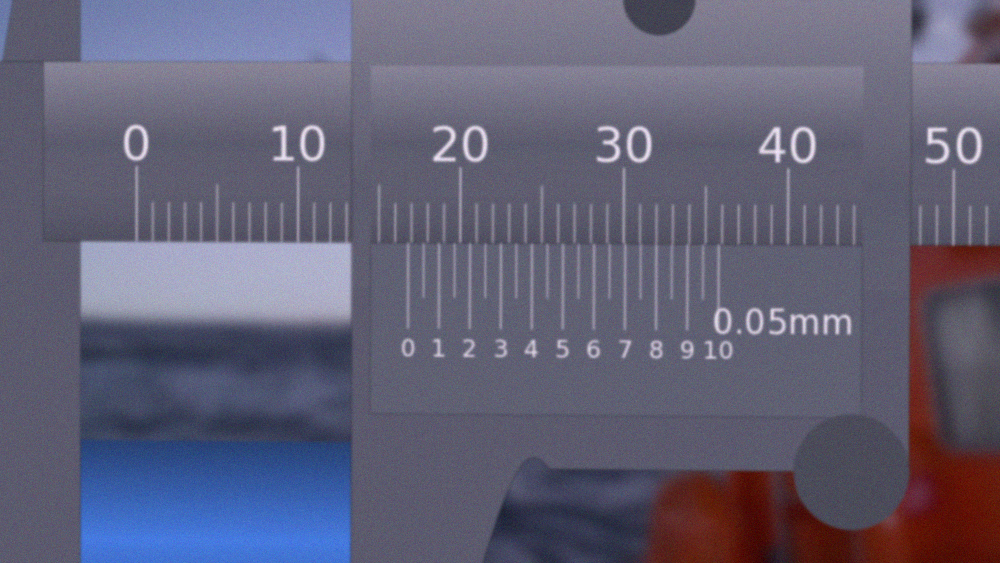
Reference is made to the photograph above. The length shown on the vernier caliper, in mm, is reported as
16.8 mm
